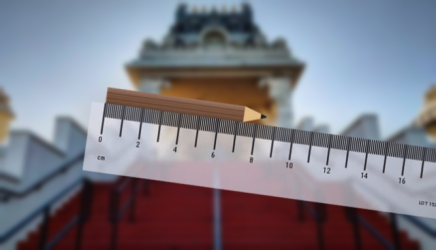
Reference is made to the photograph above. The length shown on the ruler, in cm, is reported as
8.5 cm
